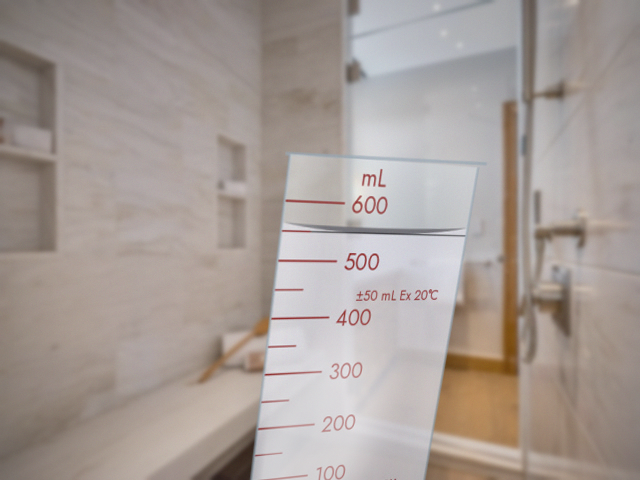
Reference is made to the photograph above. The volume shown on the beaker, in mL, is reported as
550 mL
